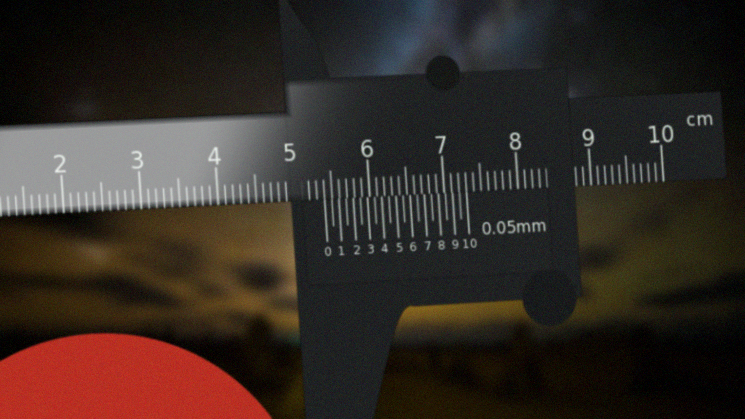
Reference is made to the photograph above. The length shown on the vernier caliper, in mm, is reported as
54.0 mm
